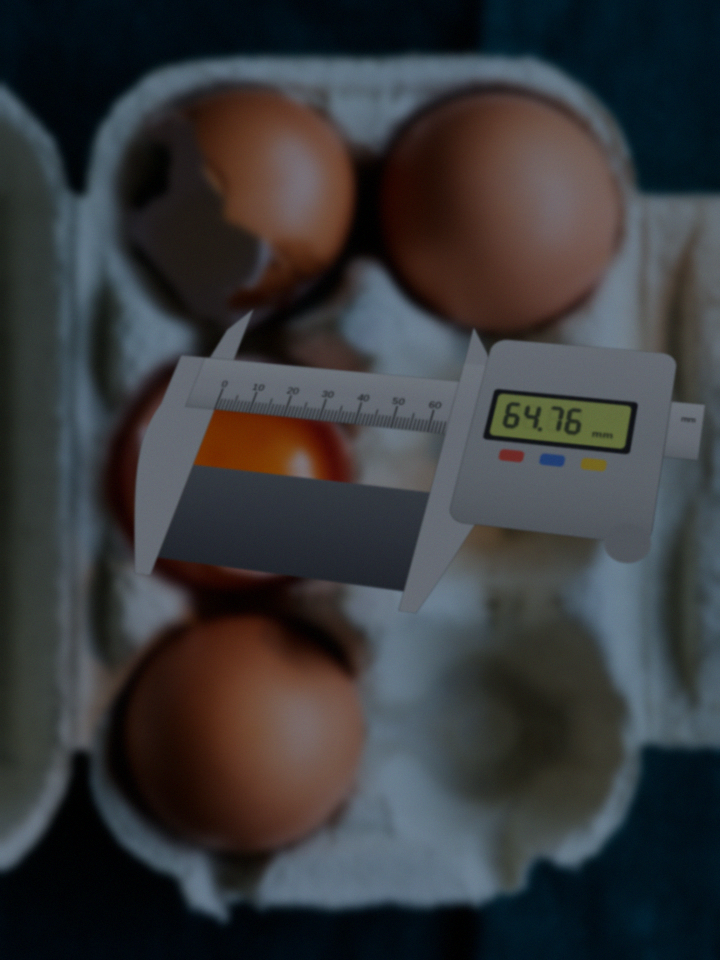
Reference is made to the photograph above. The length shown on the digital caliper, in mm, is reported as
64.76 mm
